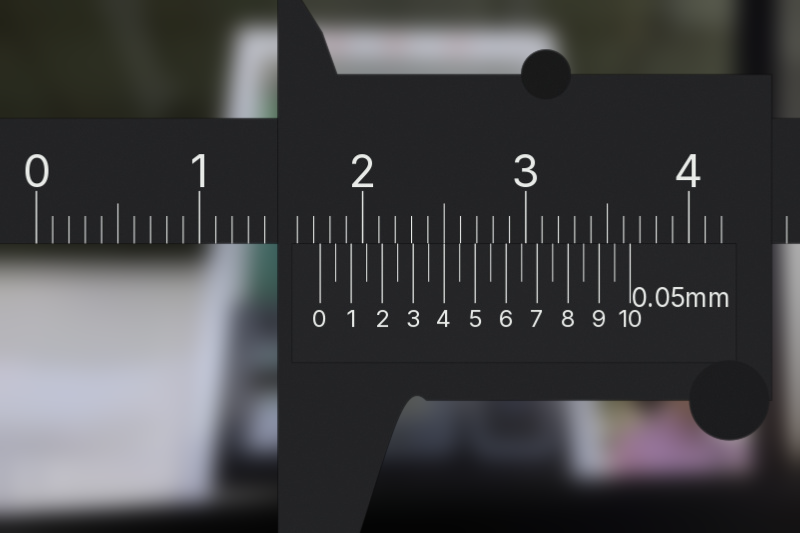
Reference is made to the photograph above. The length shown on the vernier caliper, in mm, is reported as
17.4 mm
